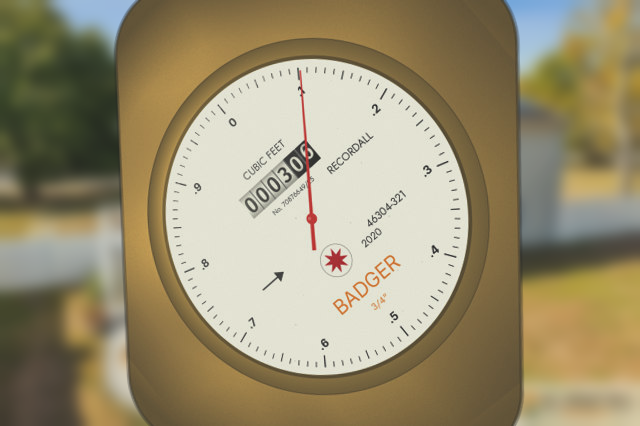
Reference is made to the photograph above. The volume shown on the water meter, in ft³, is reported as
306.10 ft³
